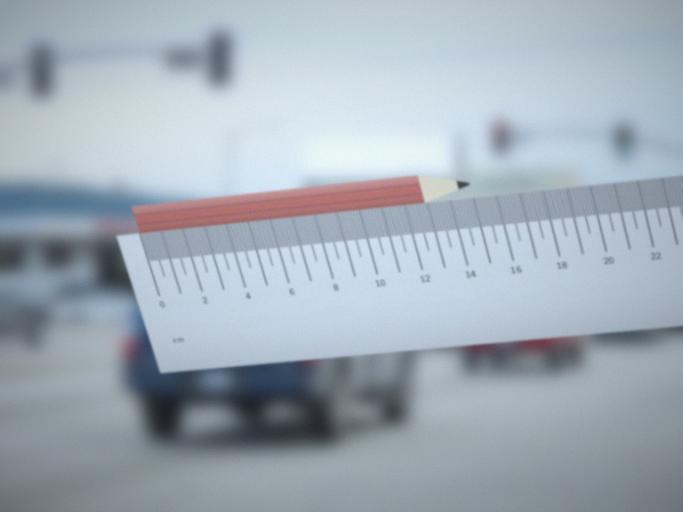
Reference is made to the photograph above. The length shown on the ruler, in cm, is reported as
15 cm
